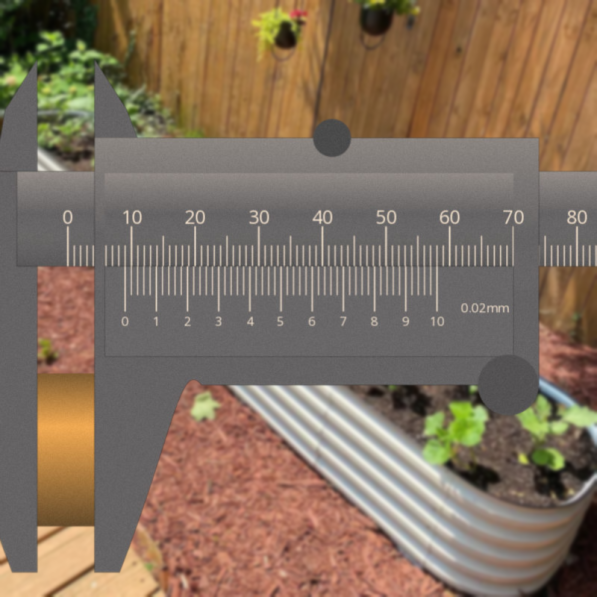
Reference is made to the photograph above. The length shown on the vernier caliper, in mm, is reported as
9.0 mm
